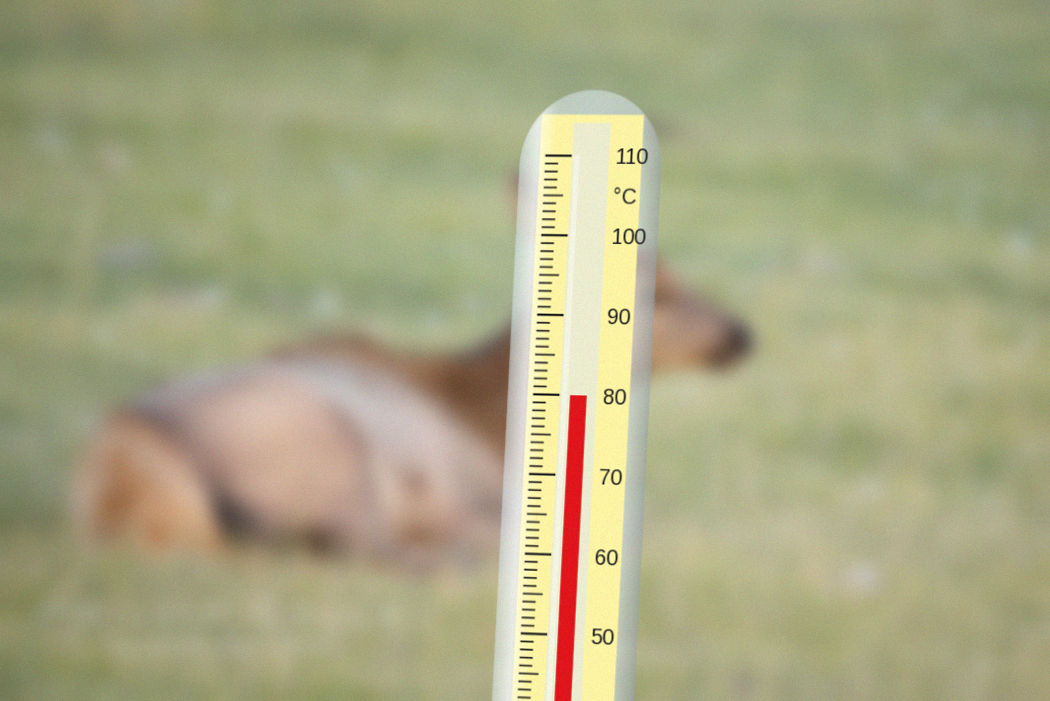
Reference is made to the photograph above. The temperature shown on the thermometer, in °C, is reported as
80 °C
